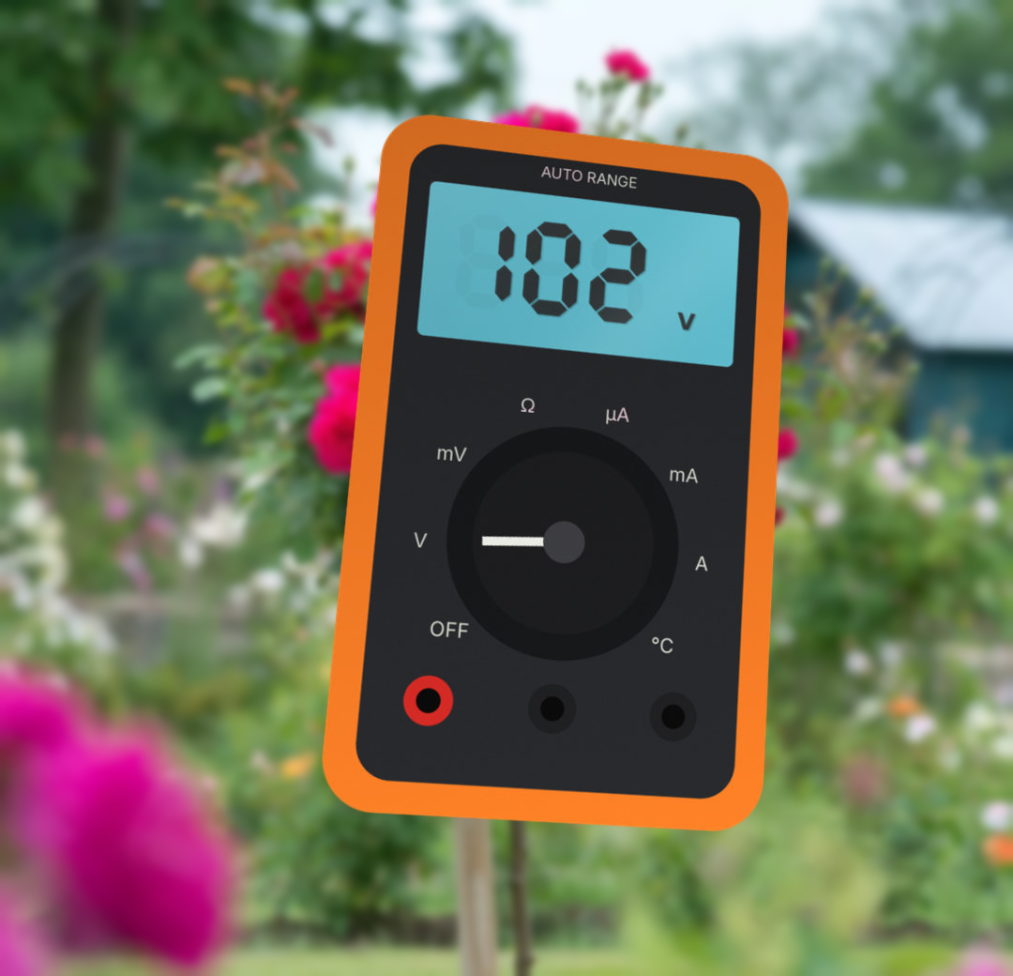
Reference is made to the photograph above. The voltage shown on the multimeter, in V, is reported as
102 V
